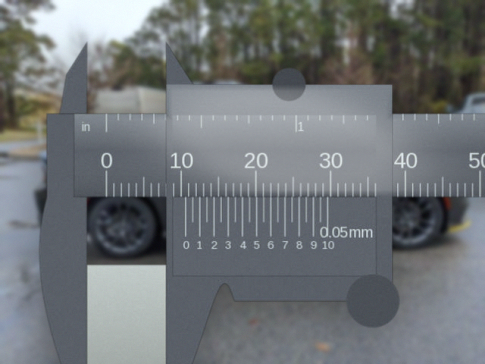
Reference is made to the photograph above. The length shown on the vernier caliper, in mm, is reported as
10.6 mm
